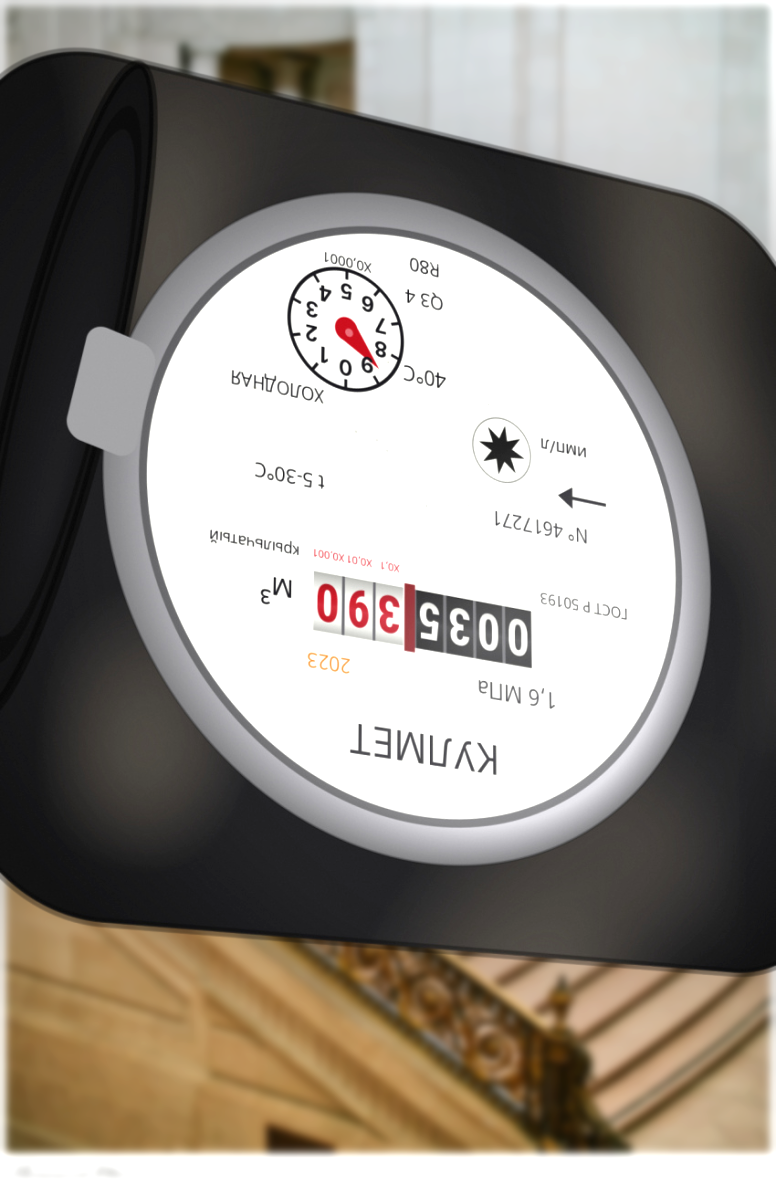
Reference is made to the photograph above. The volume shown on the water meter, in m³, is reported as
35.3908 m³
